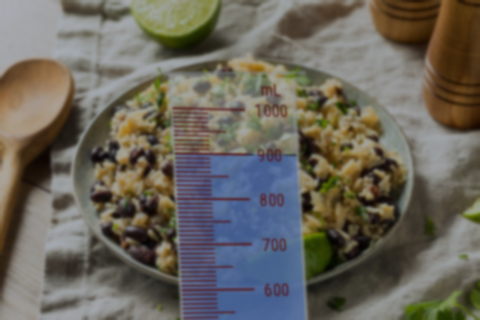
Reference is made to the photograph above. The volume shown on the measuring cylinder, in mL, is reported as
900 mL
